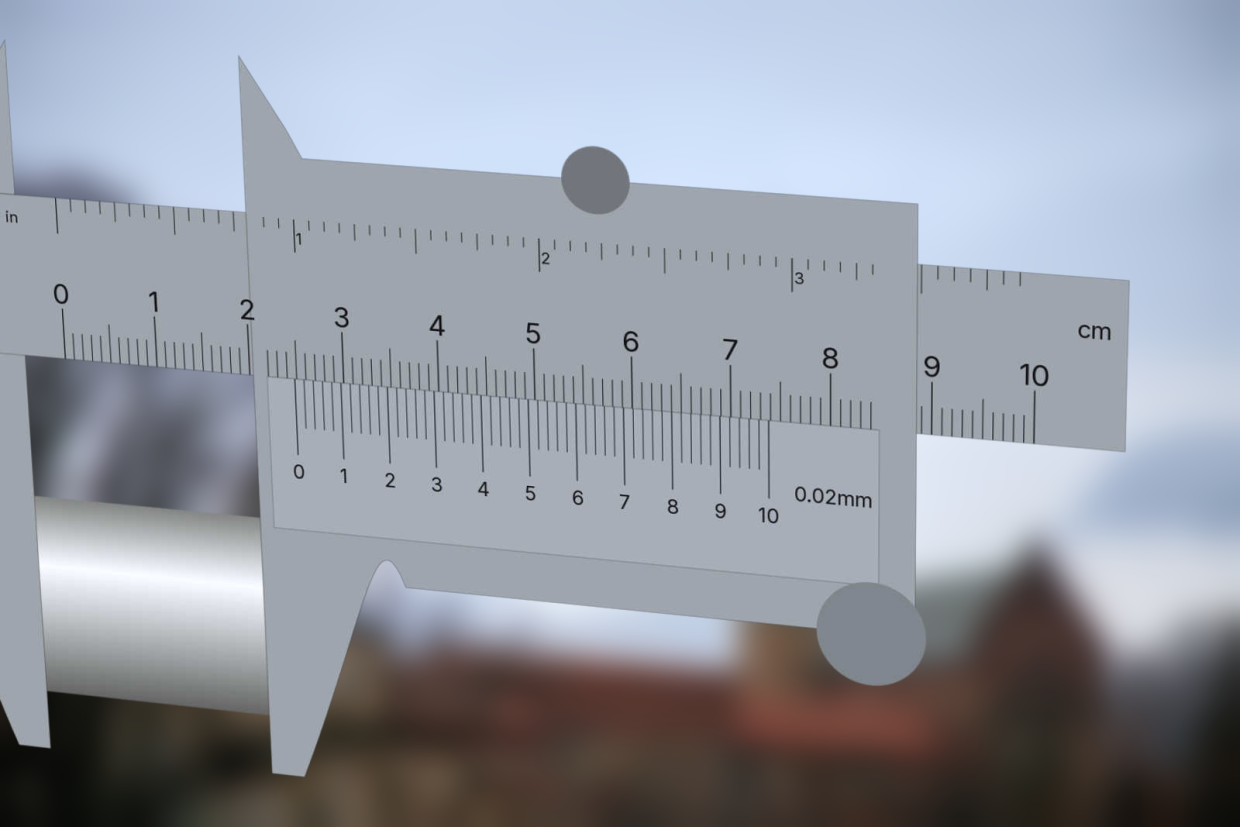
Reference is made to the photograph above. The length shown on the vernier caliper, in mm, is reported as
24.8 mm
